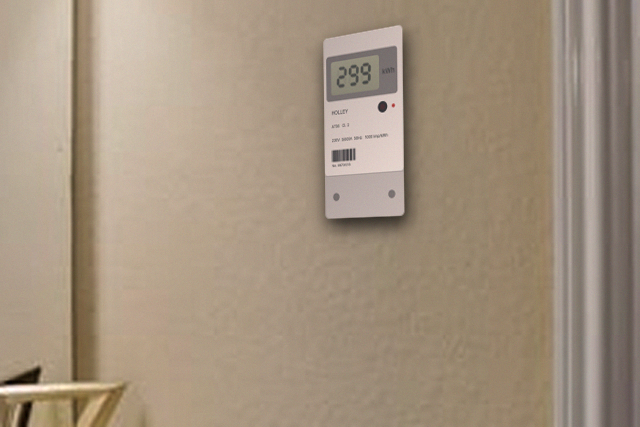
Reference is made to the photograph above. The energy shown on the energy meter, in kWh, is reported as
299 kWh
